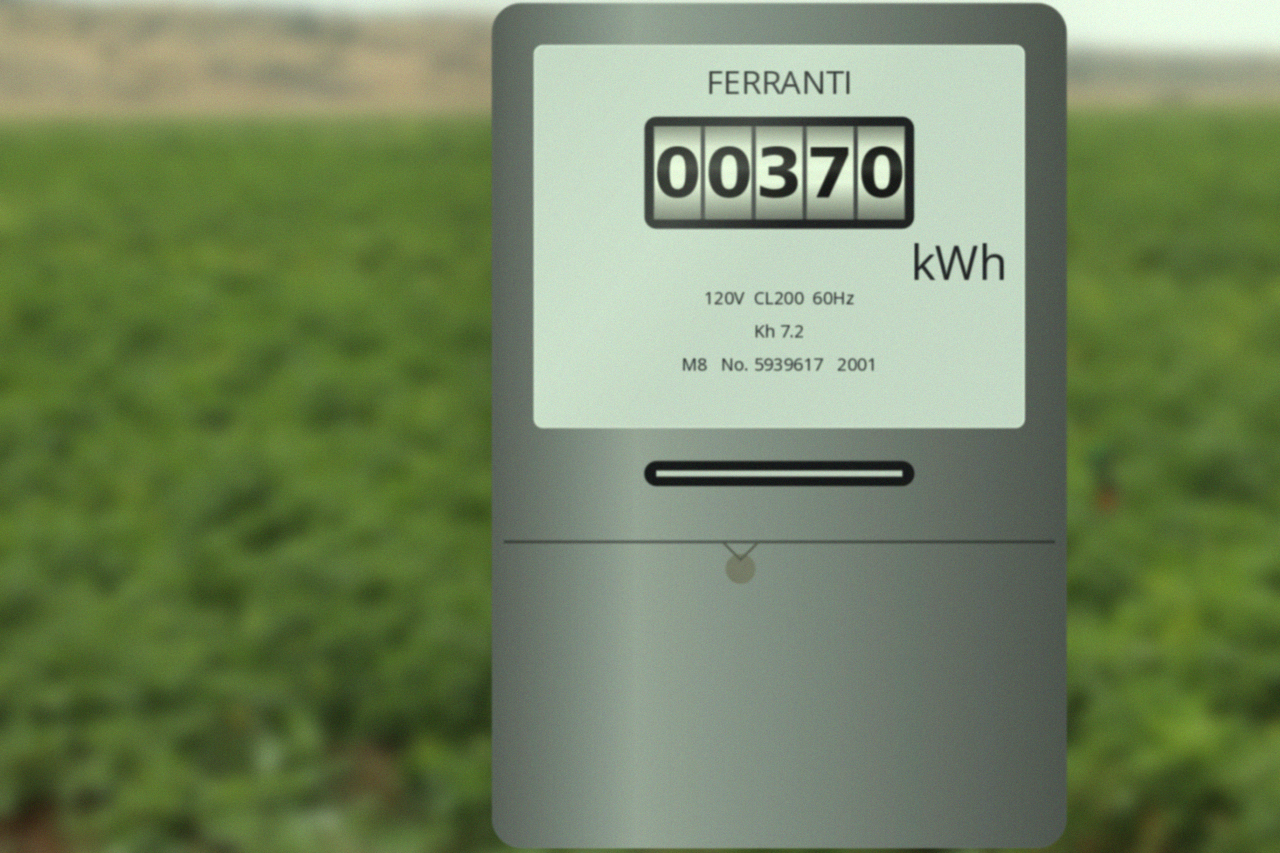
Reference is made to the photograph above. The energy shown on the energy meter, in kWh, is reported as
370 kWh
